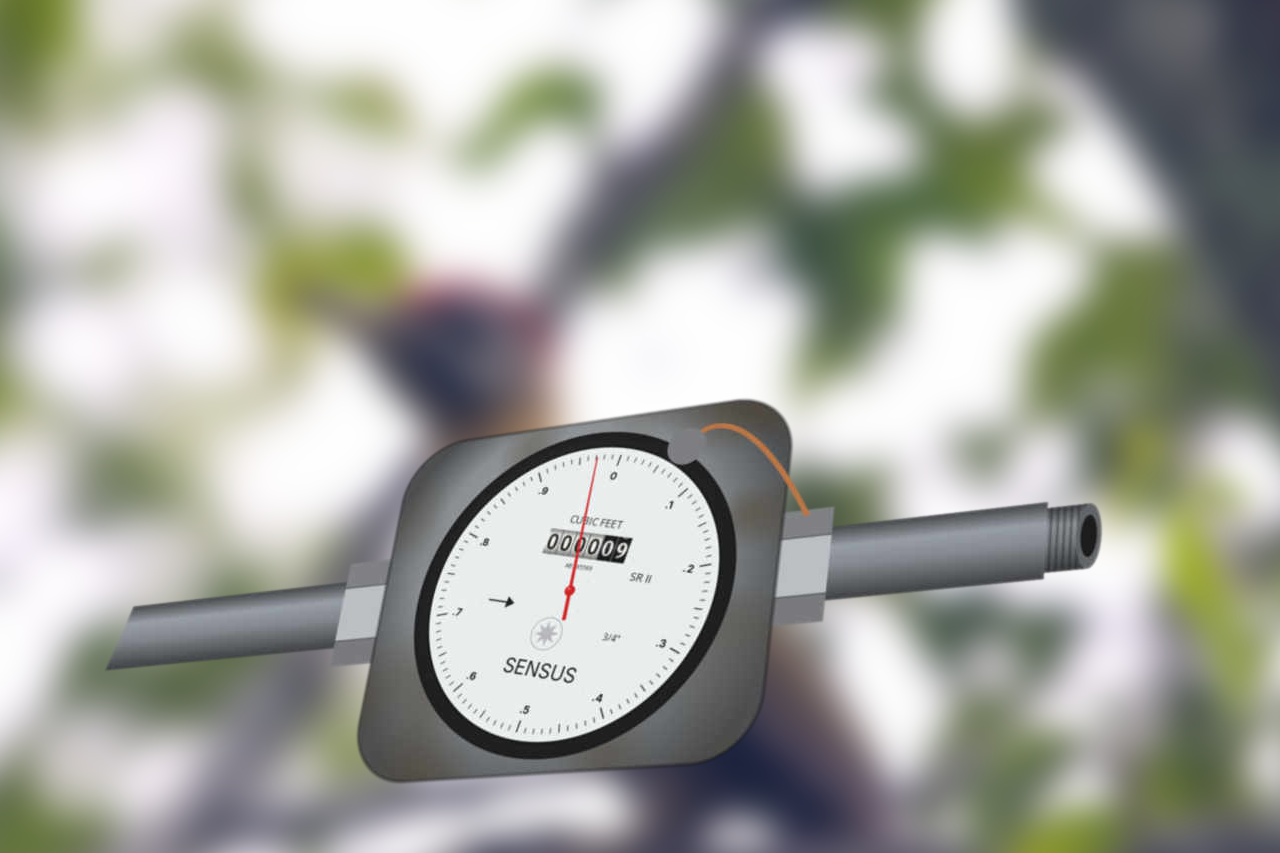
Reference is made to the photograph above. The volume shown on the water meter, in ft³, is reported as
8.97 ft³
